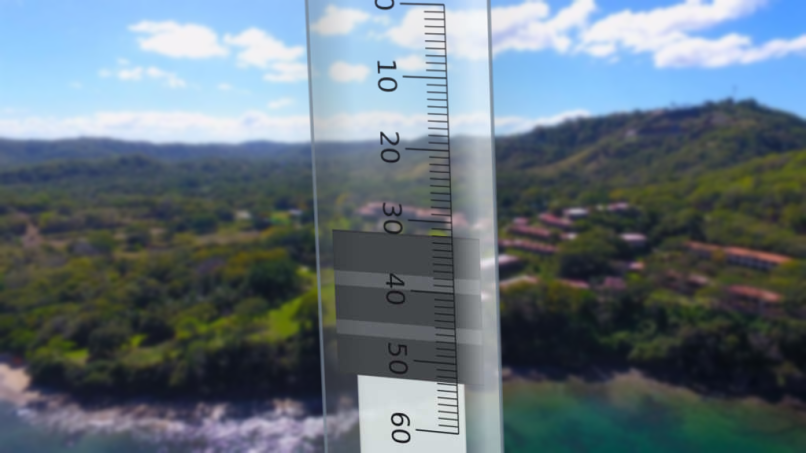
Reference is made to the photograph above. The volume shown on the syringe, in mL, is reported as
32 mL
